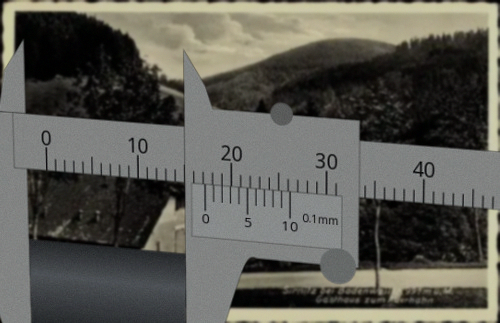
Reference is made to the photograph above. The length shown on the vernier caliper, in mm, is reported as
17.2 mm
